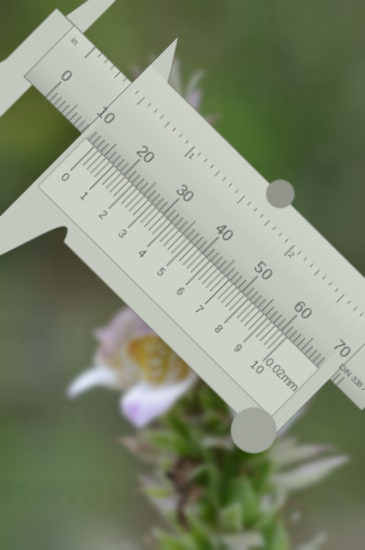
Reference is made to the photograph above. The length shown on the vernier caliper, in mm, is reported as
12.5 mm
